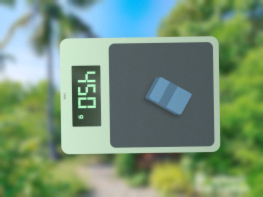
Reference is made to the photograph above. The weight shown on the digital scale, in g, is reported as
450 g
